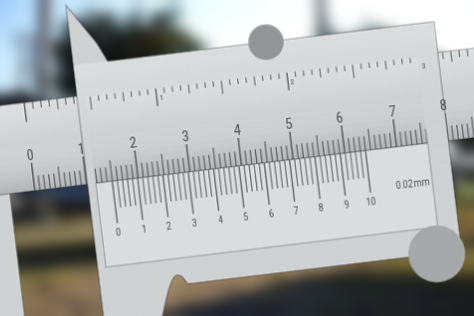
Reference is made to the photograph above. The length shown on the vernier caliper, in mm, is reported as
15.0 mm
